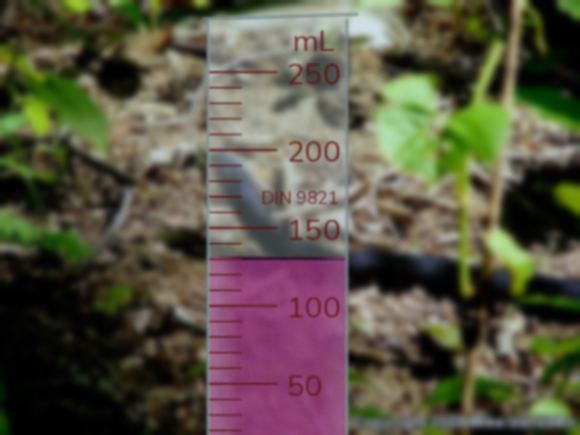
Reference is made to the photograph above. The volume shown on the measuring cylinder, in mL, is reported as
130 mL
